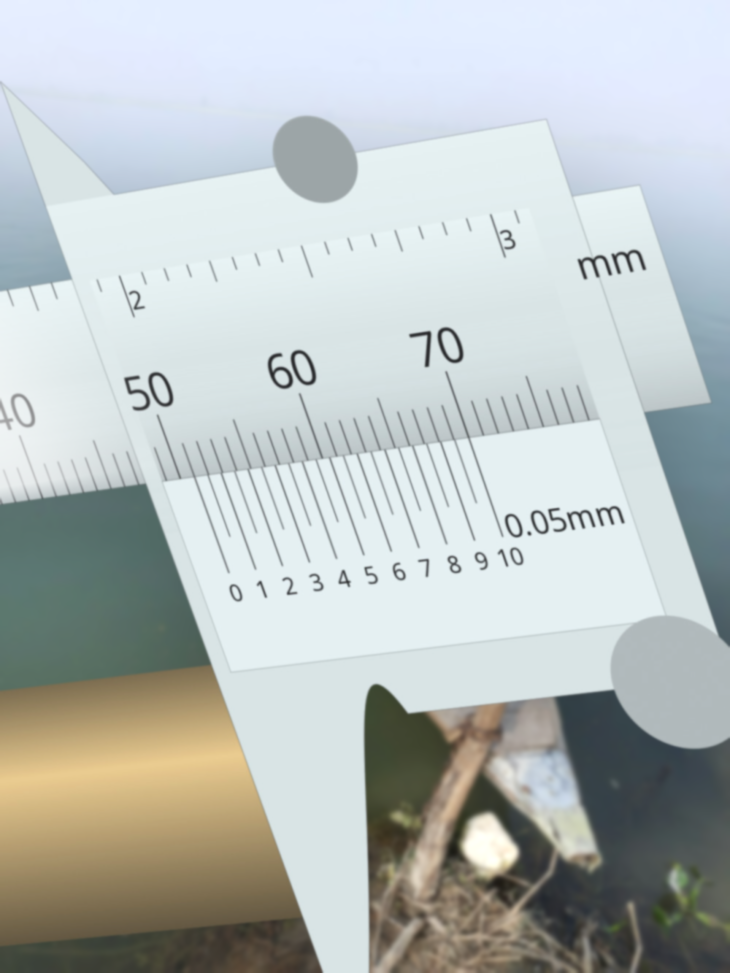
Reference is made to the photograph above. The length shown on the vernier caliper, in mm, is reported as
51.0 mm
